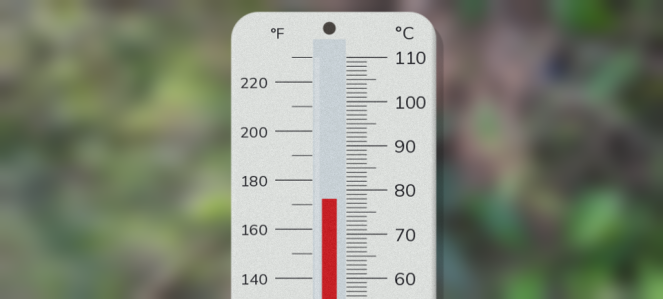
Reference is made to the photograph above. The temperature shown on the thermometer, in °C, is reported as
78 °C
